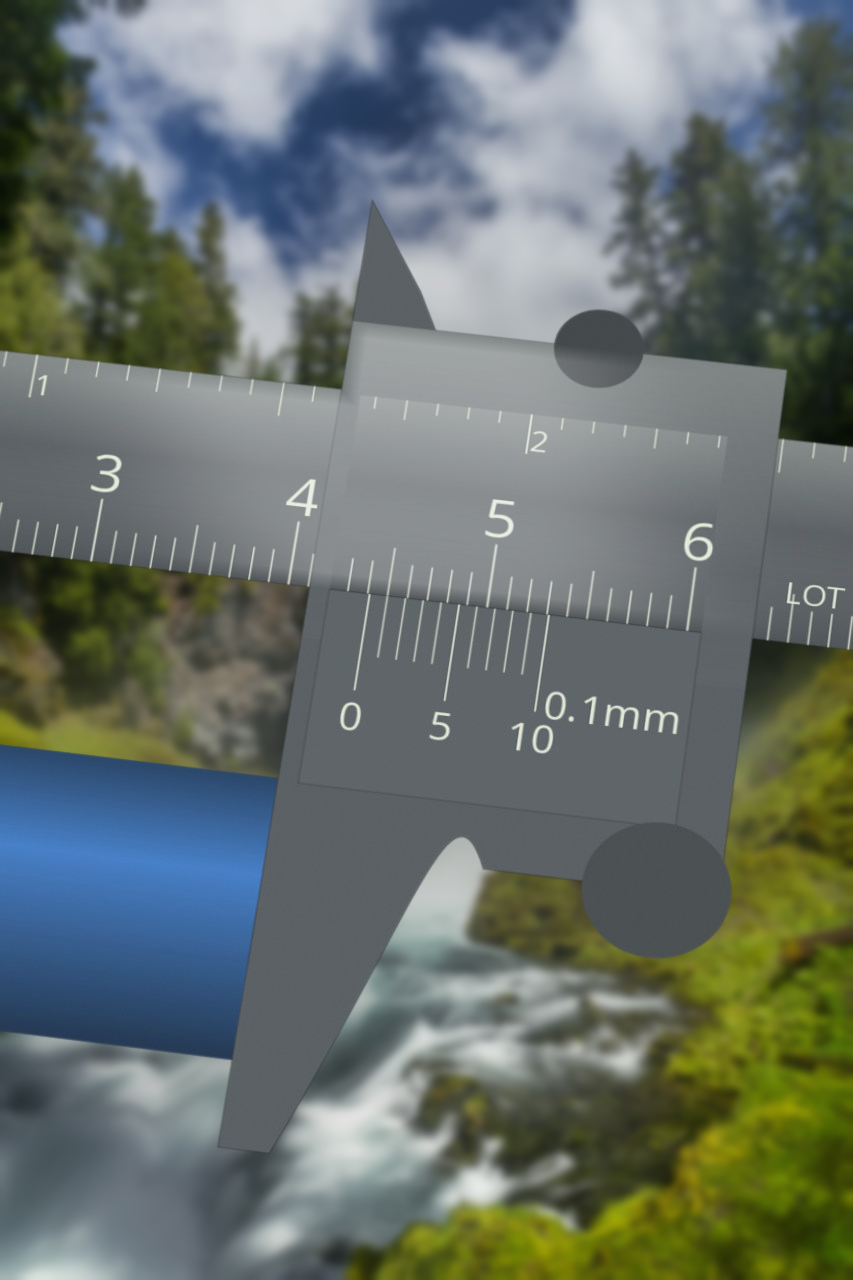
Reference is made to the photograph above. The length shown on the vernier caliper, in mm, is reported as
44.1 mm
